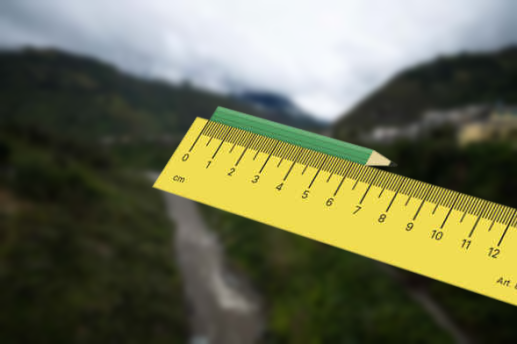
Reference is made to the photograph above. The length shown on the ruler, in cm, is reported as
7.5 cm
